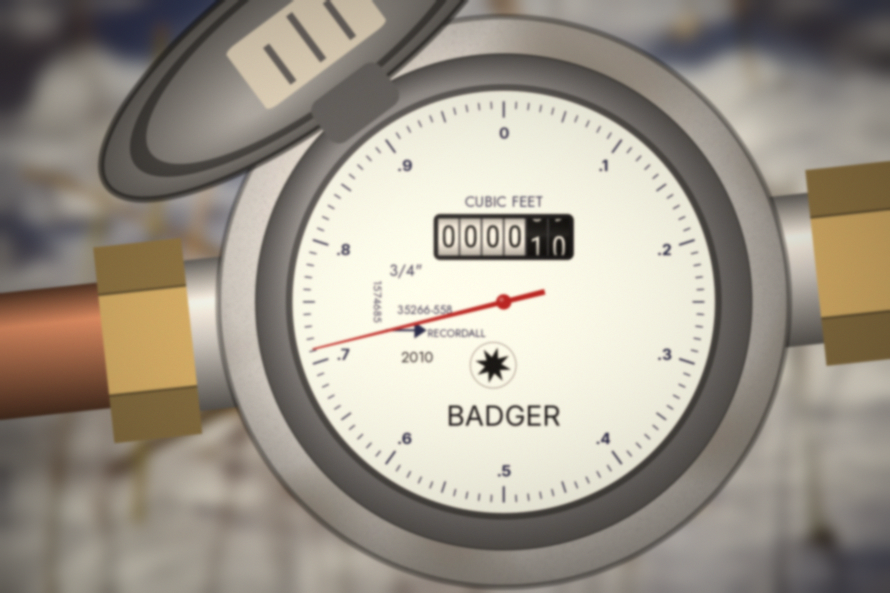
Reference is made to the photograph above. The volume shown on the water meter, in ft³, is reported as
9.71 ft³
